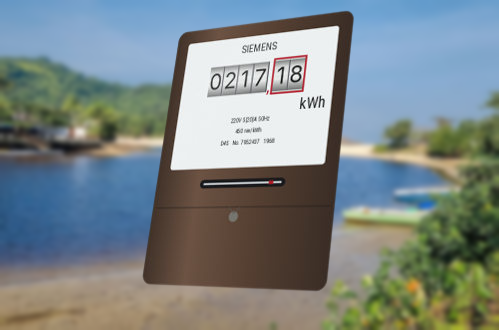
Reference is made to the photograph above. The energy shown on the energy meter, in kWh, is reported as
217.18 kWh
